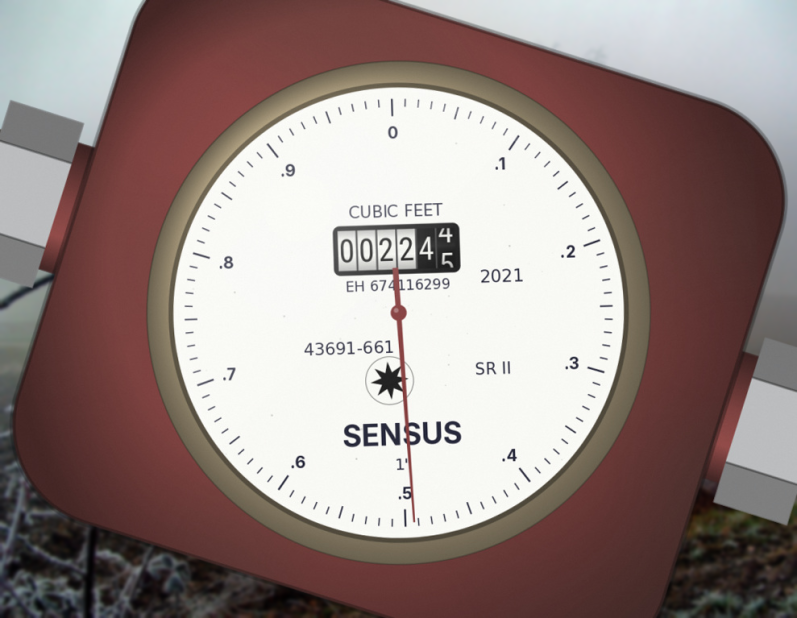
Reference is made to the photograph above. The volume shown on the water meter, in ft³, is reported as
2244.49 ft³
